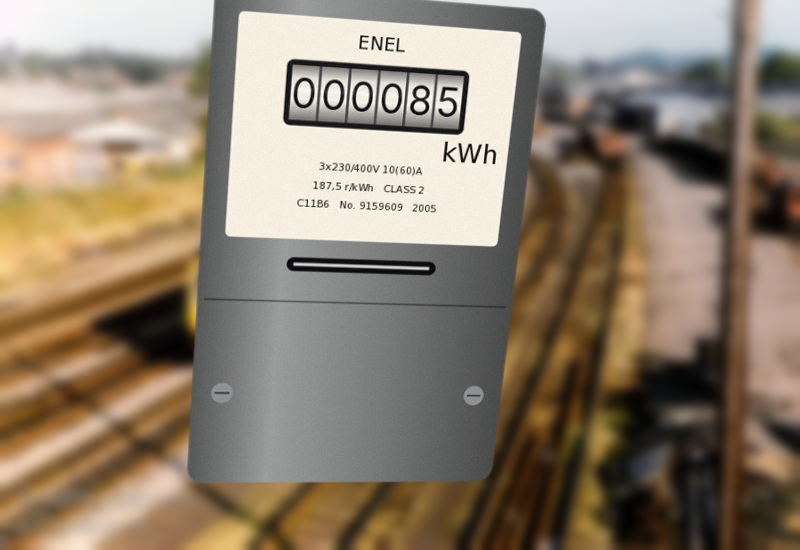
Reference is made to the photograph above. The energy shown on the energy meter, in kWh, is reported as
85 kWh
